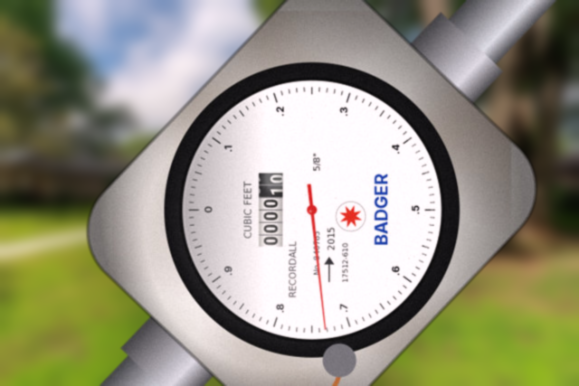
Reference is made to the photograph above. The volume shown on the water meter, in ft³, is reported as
9.73 ft³
